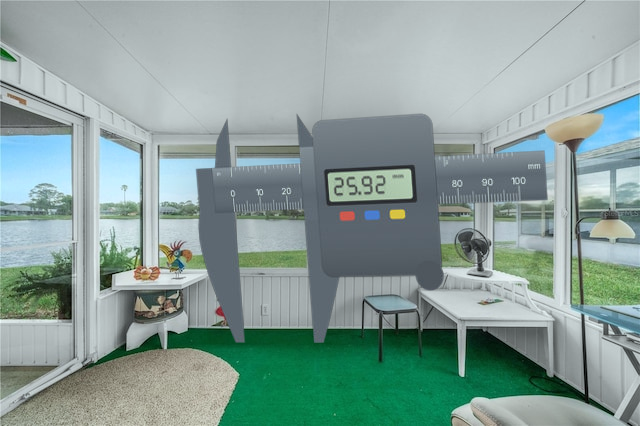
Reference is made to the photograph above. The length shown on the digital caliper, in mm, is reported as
25.92 mm
